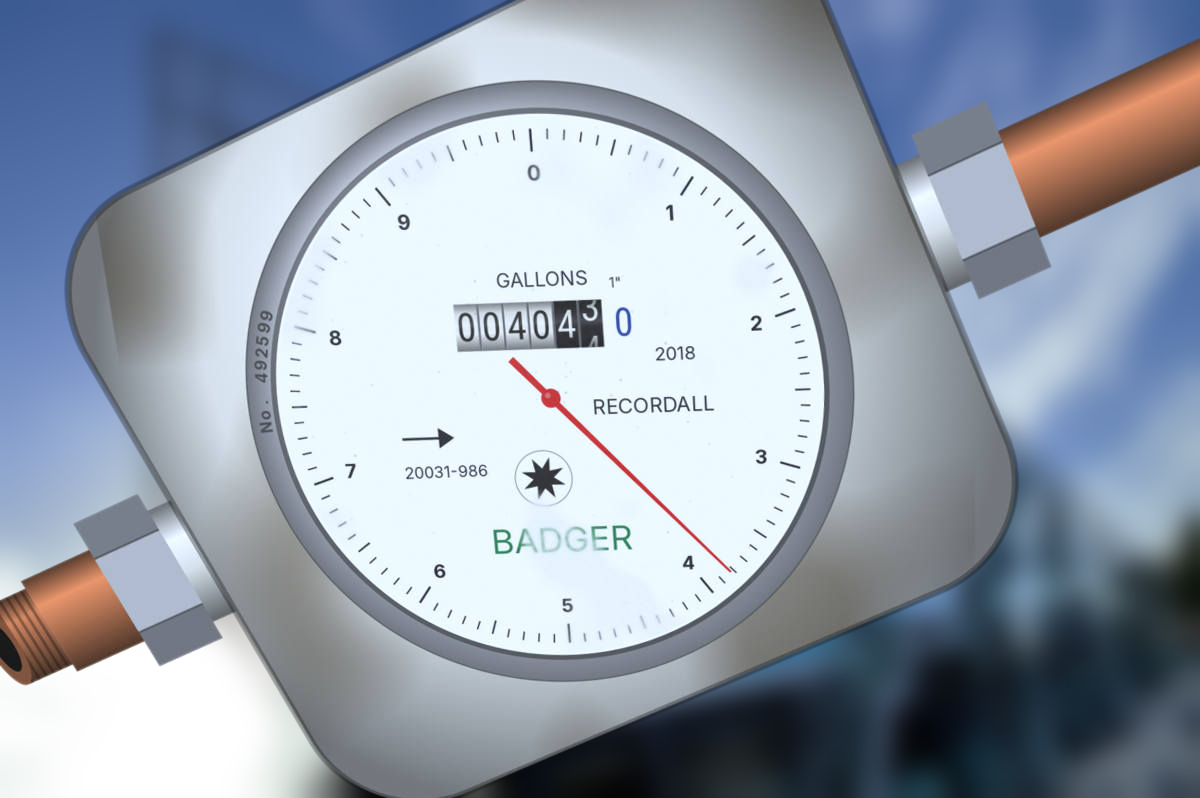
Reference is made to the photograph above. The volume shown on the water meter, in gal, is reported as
40433.8 gal
